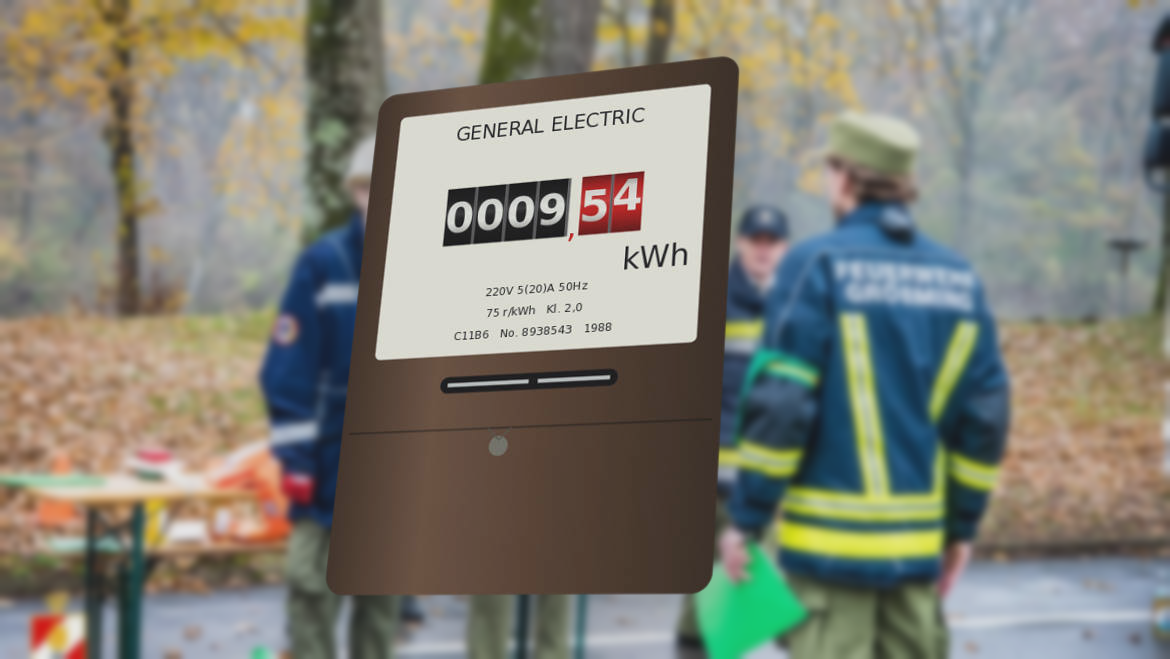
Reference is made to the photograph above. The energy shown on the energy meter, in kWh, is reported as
9.54 kWh
